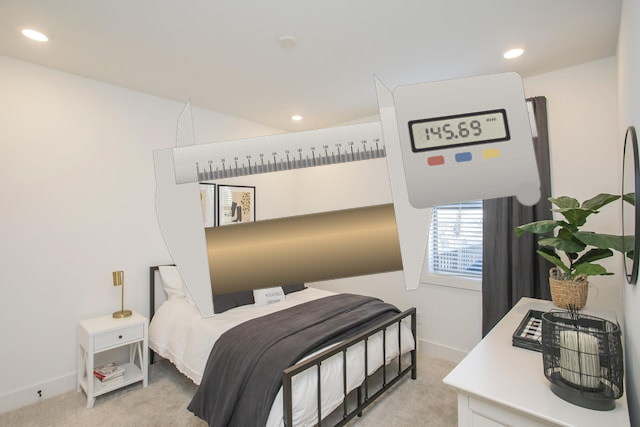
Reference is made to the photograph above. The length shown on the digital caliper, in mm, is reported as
145.69 mm
